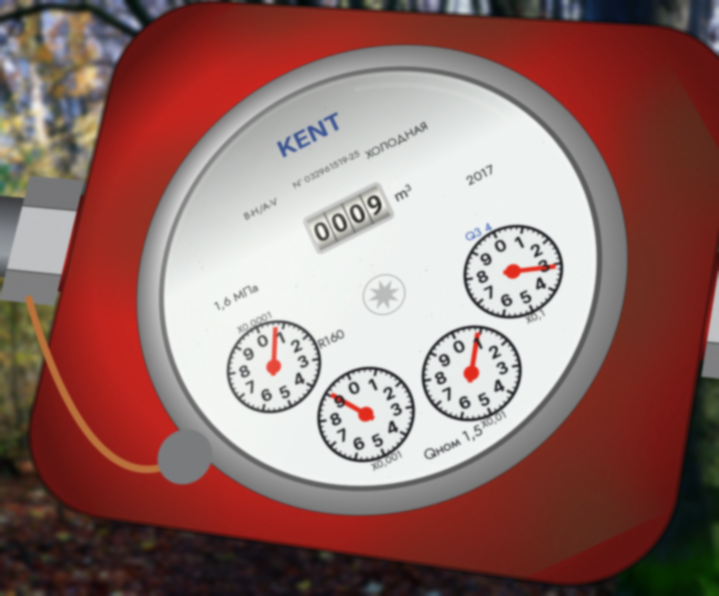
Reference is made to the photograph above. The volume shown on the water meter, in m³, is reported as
9.3090 m³
